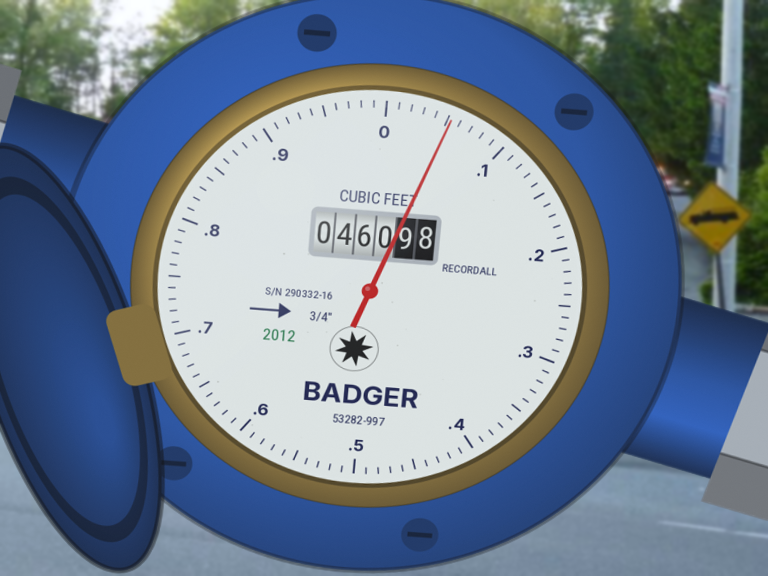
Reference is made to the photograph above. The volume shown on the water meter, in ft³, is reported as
46098.05 ft³
